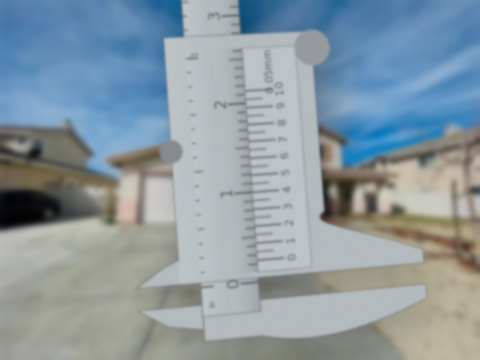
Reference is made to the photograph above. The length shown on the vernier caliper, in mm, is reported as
2.4 mm
